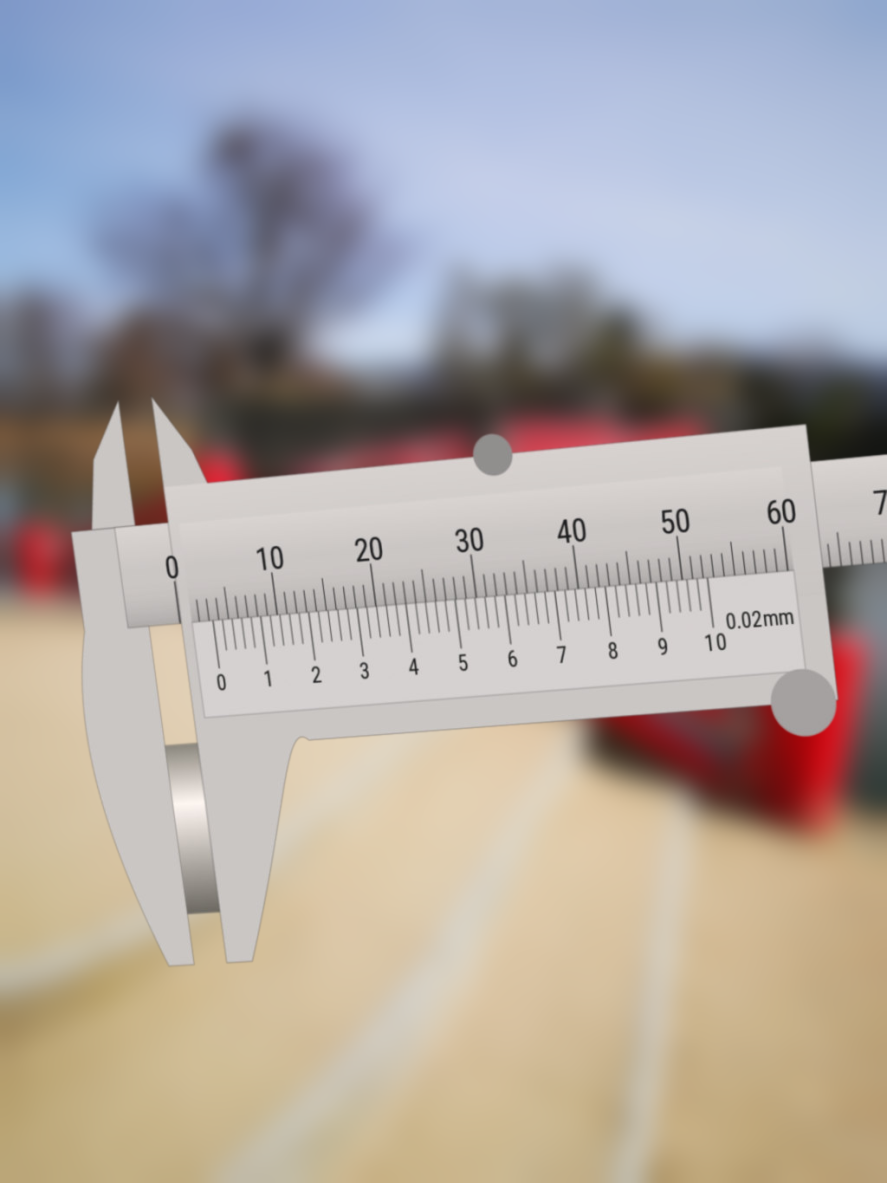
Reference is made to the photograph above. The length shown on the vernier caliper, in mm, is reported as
3.4 mm
